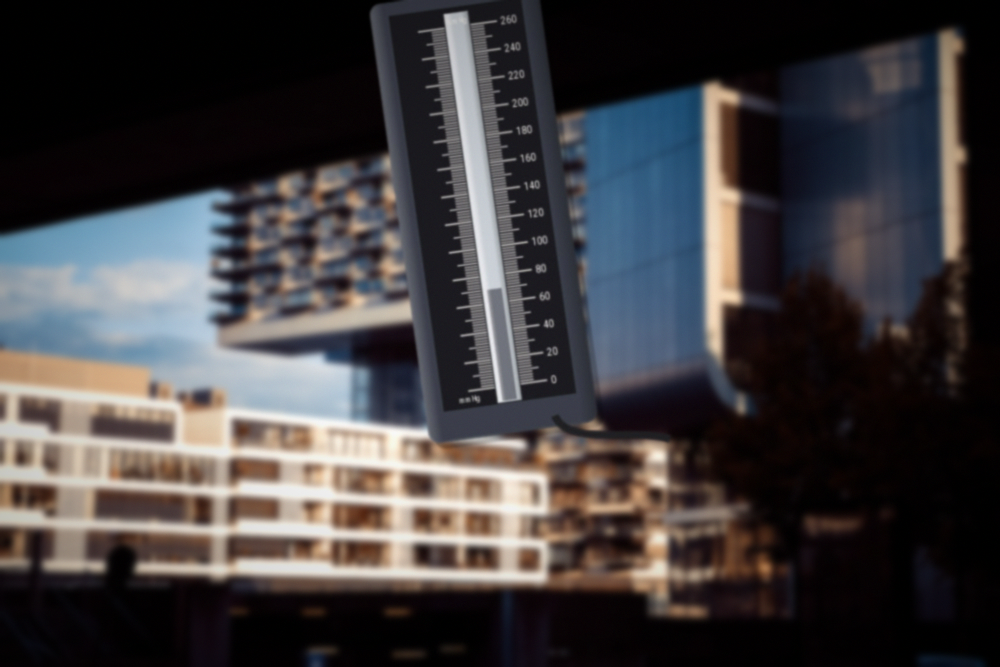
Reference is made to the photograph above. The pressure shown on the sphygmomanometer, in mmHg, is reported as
70 mmHg
